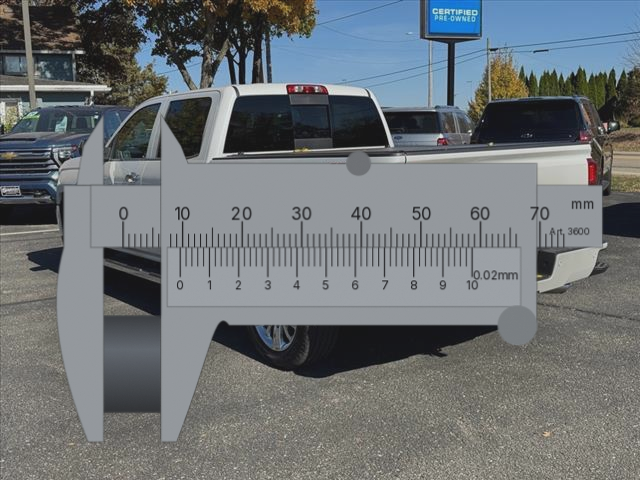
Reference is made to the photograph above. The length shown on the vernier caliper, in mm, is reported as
9.6 mm
